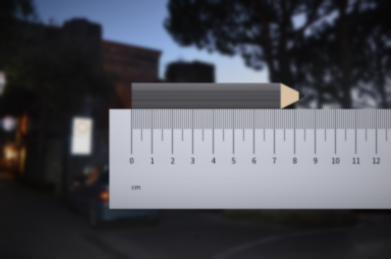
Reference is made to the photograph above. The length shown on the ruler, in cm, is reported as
8.5 cm
